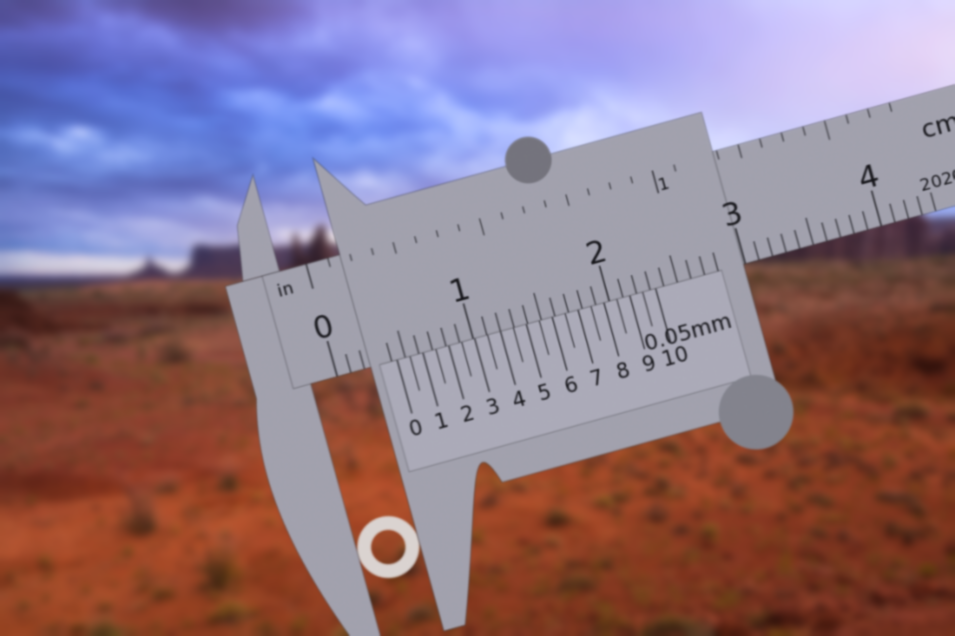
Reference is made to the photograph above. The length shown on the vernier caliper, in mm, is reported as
4.4 mm
